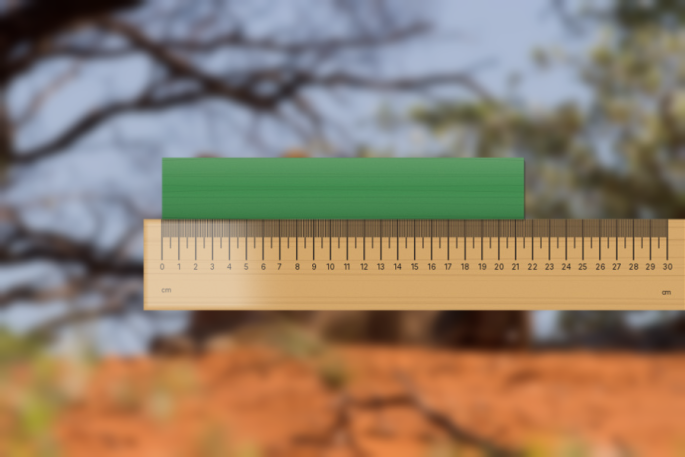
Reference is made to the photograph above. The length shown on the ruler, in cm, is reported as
21.5 cm
